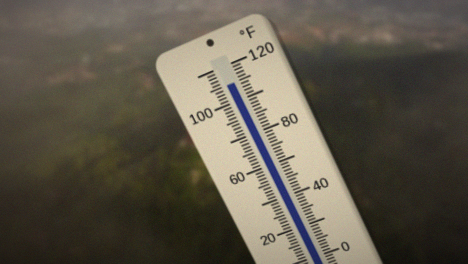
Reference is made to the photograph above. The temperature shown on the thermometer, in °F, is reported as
110 °F
